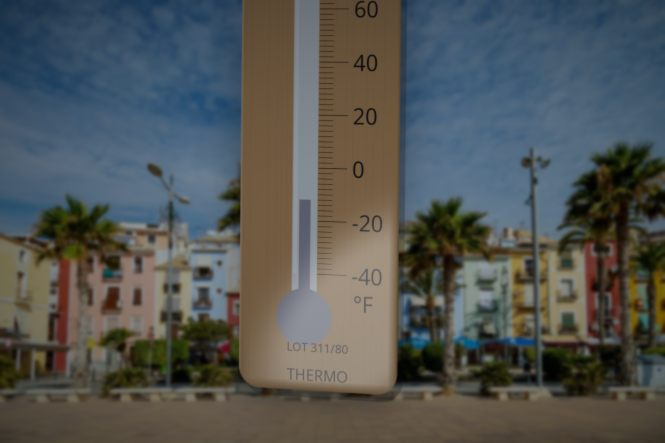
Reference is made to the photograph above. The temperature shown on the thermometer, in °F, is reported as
-12 °F
